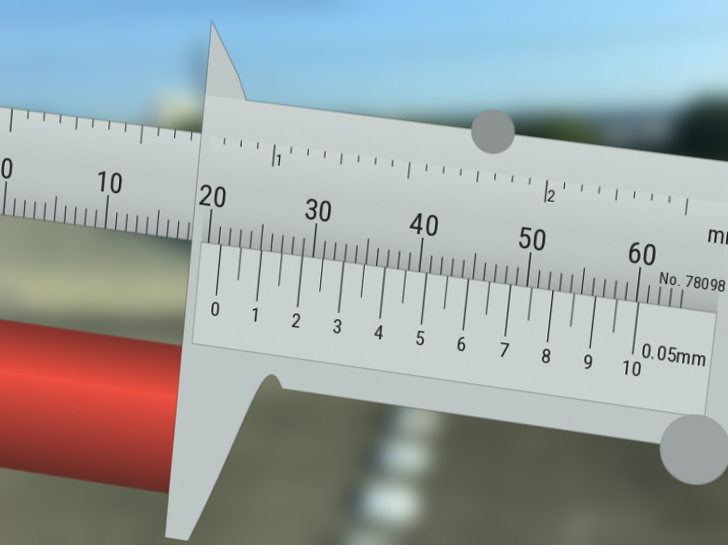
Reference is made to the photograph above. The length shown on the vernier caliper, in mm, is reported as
21.2 mm
